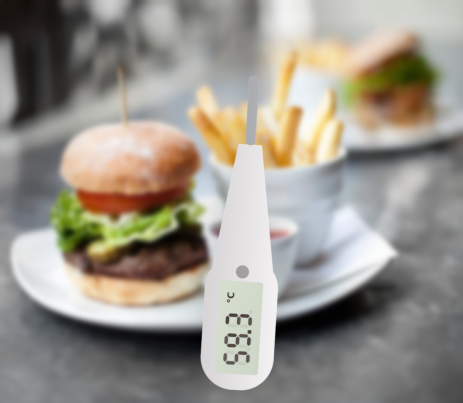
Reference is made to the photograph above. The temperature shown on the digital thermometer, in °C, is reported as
59.3 °C
